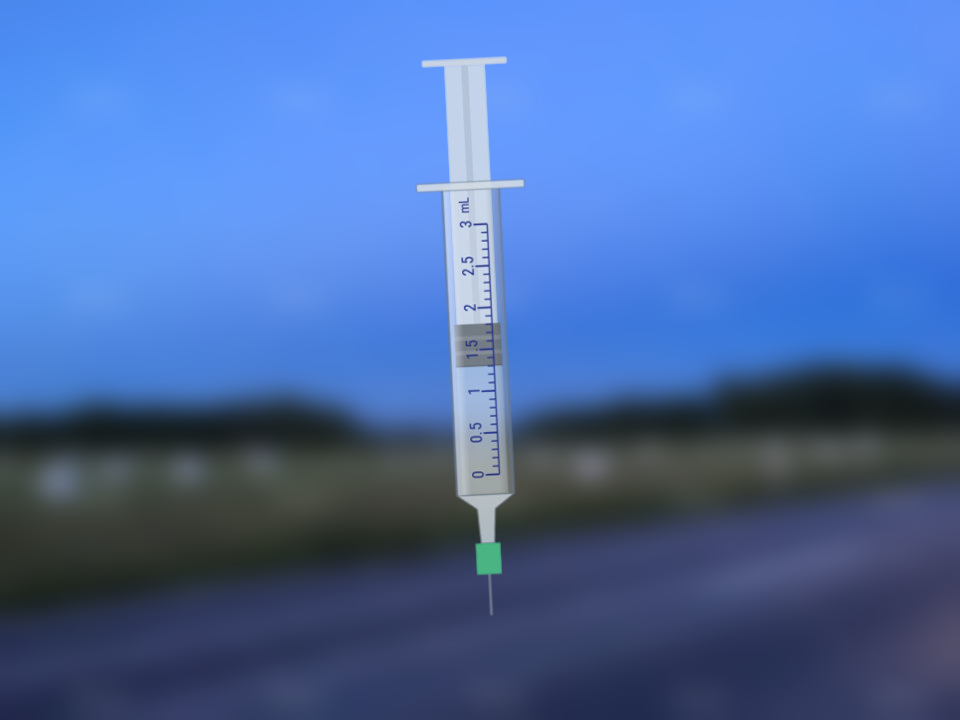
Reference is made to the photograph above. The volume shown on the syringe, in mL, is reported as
1.3 mL
